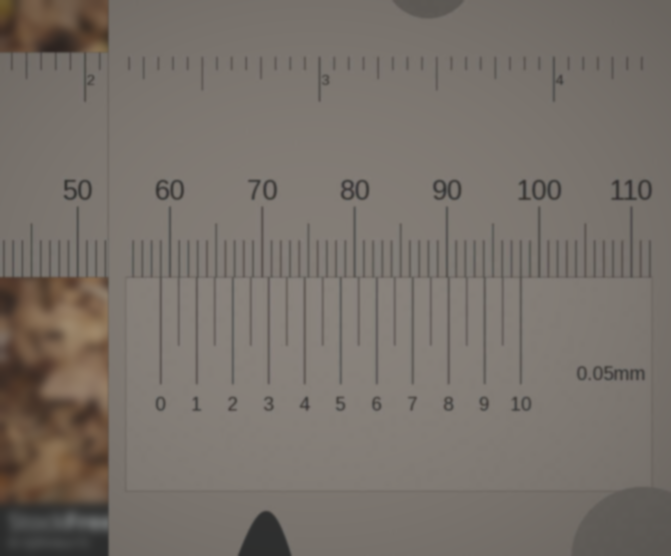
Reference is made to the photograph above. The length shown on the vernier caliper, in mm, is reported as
59.0 mm
